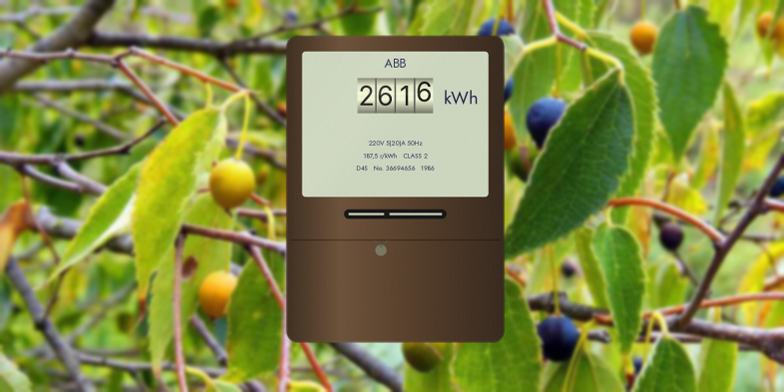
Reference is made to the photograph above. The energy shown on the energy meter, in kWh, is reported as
2616 kWh
